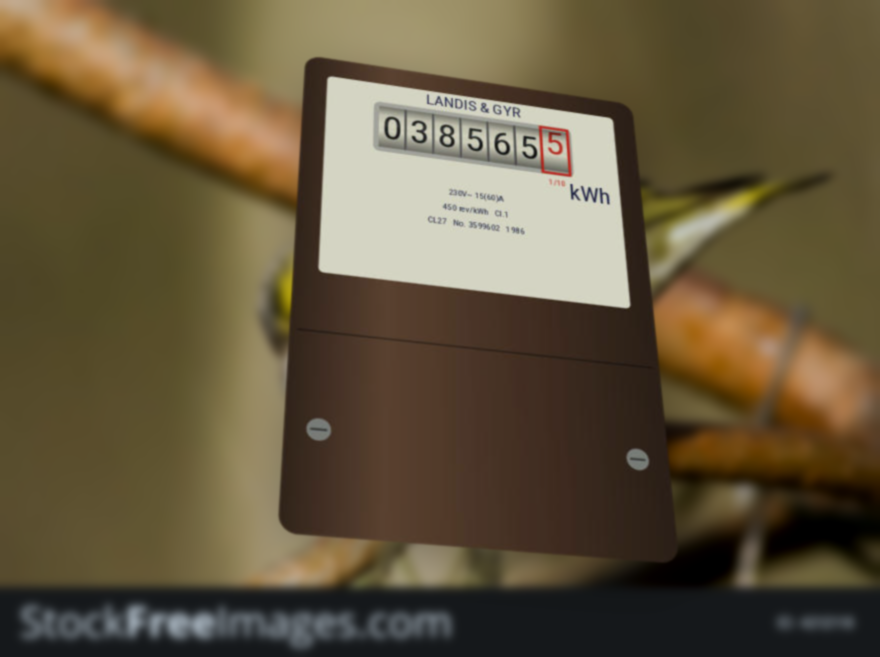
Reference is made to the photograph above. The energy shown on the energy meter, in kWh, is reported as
38565.5 kWh
